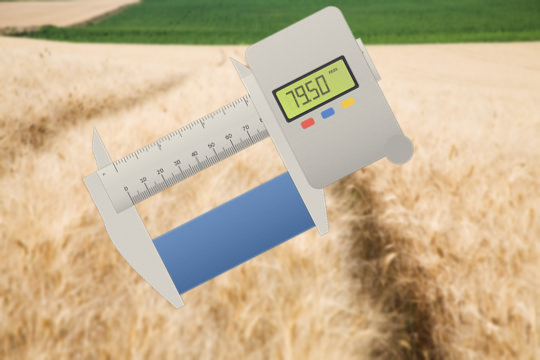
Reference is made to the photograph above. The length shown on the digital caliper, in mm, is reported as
79.50 mm
